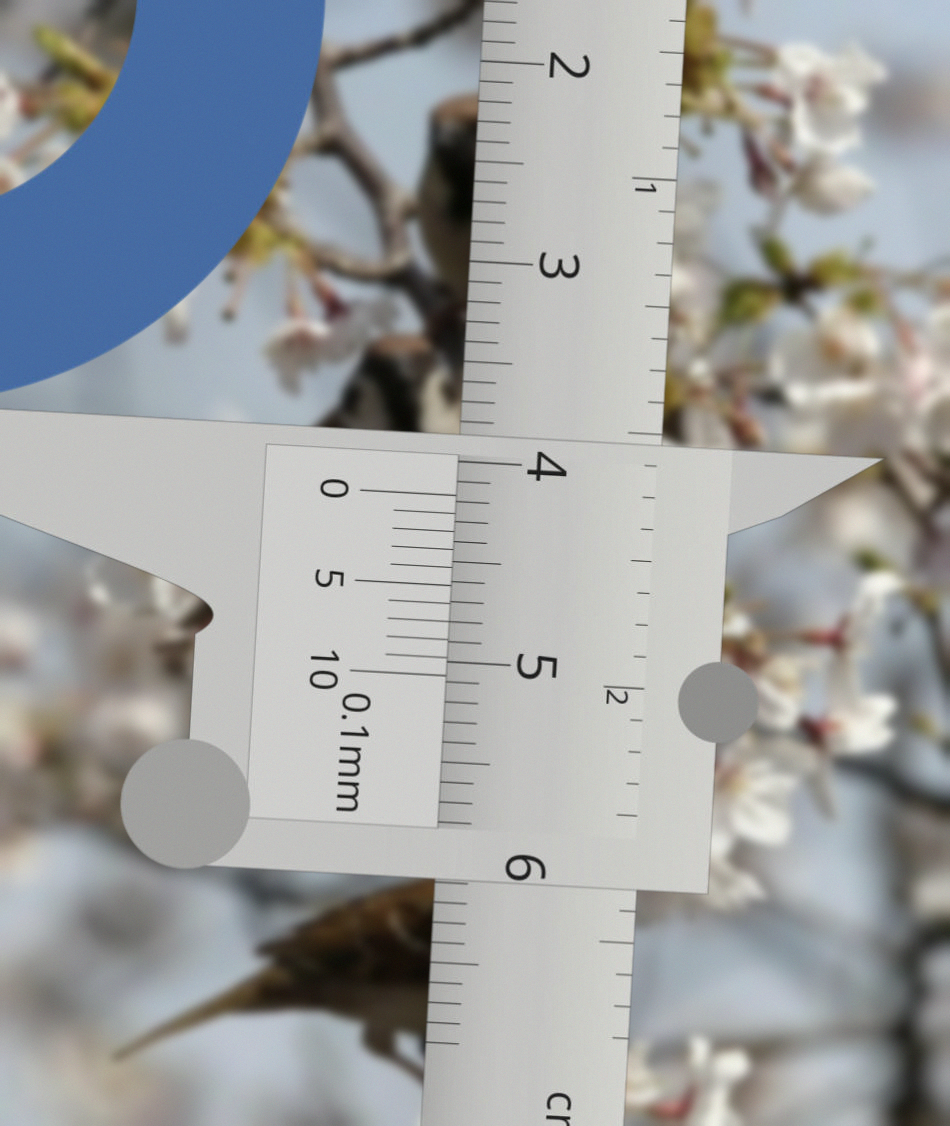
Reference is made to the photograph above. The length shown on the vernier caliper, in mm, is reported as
41.7 mm
